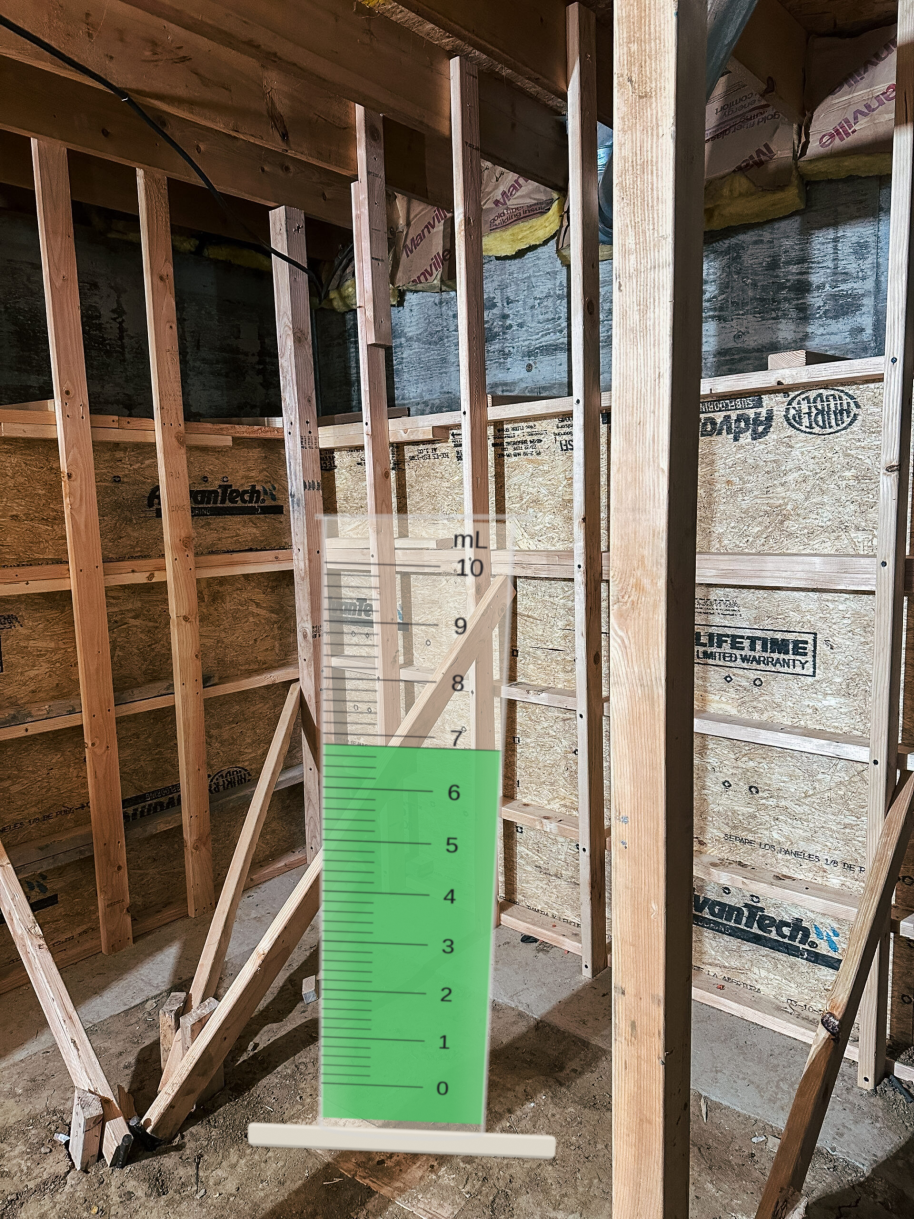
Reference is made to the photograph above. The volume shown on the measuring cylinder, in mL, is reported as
6.8 mL
